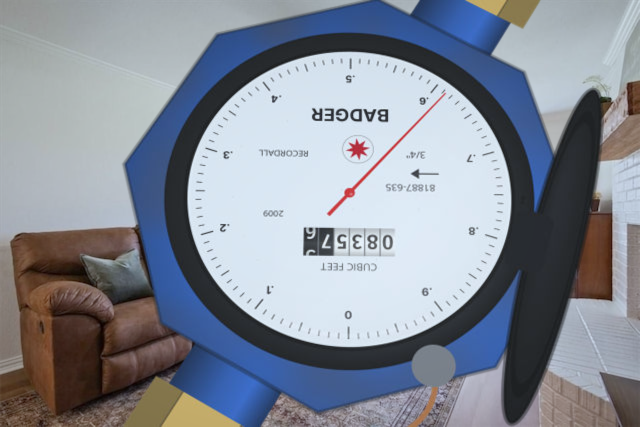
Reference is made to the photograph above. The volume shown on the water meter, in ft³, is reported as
83575.61 ft³
